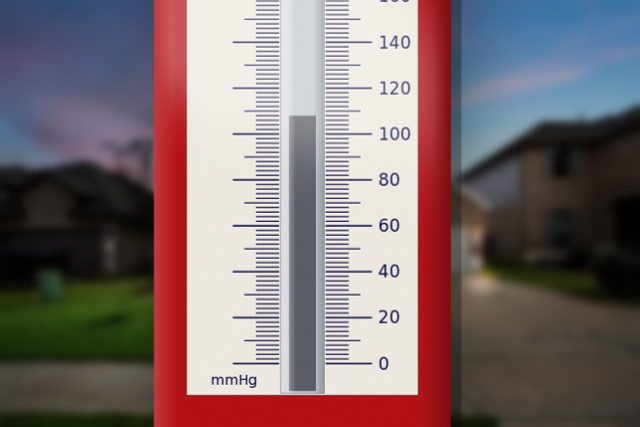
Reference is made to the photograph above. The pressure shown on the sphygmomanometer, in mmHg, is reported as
108 mmHg
